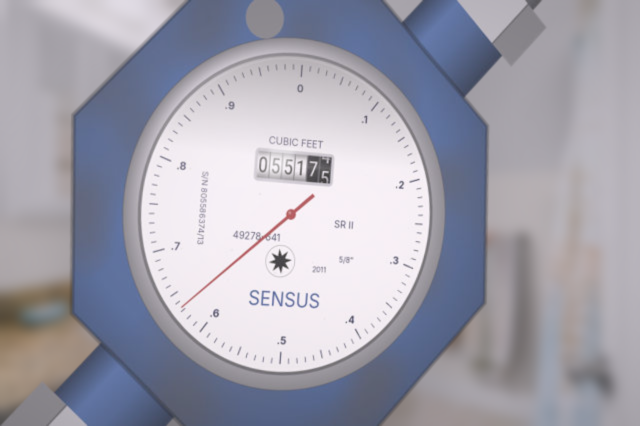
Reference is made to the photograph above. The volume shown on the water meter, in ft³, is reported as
55174.63 ft³
